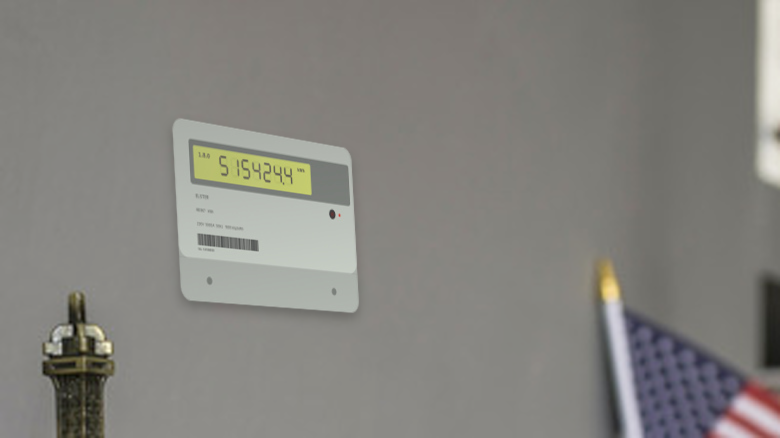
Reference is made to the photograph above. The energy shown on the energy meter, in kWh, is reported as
515424.4 kWh
